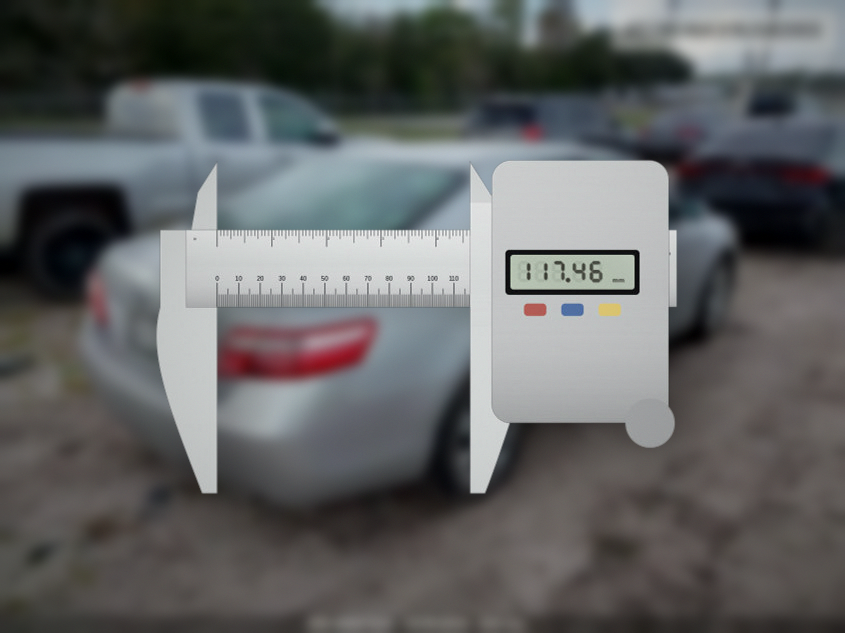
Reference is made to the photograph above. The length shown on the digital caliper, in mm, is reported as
117.46 mm
